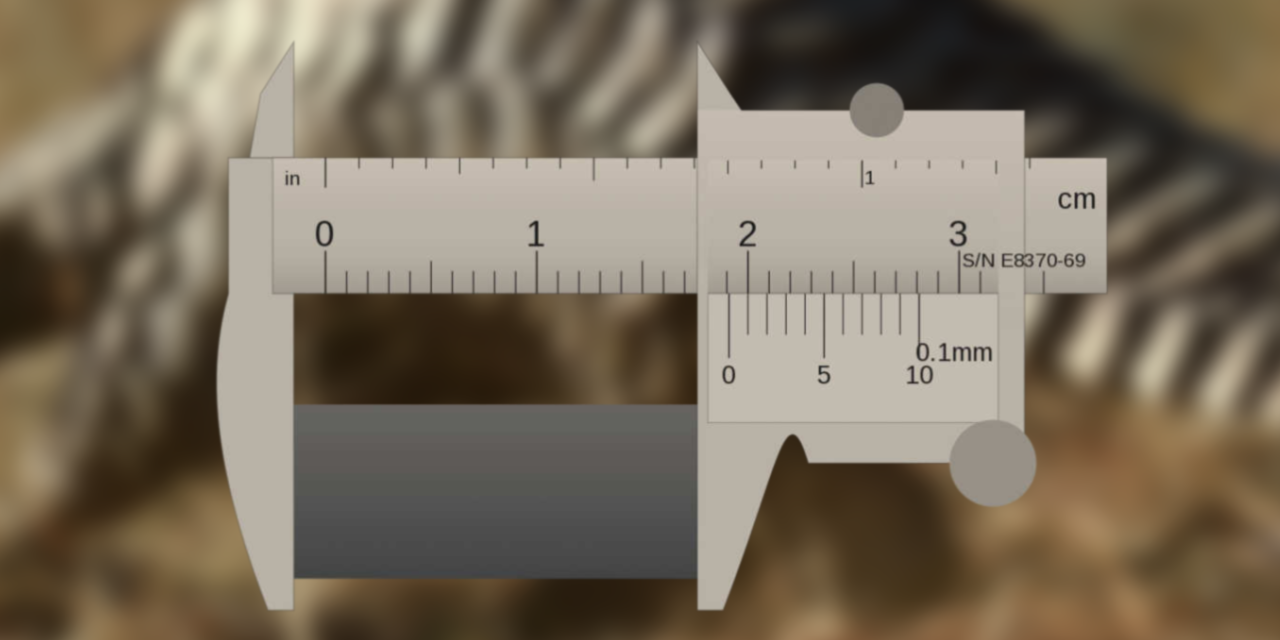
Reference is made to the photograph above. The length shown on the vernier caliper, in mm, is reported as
19.1 mm
